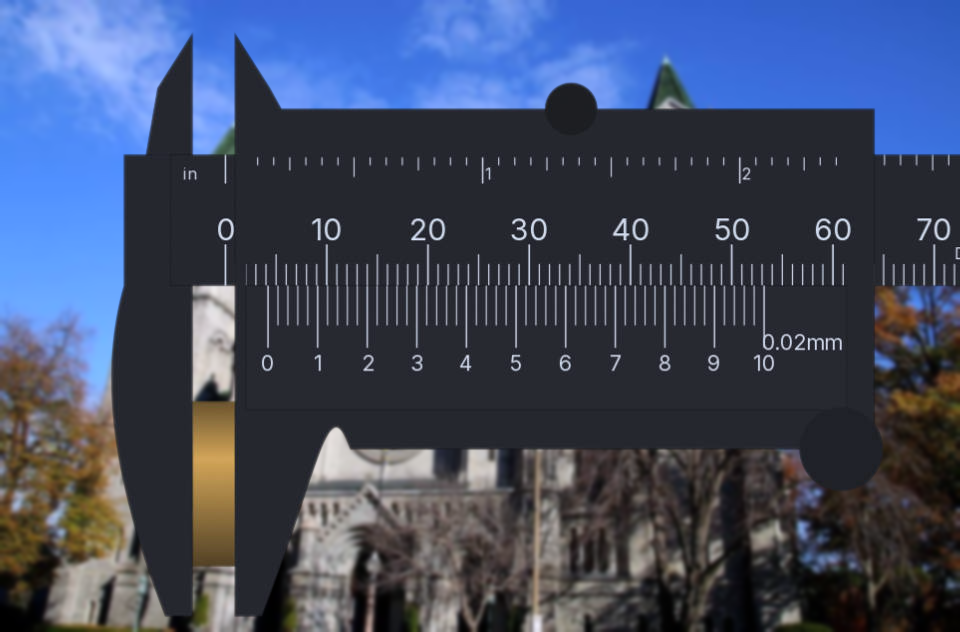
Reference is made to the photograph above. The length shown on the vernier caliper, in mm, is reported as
4.2 mm
